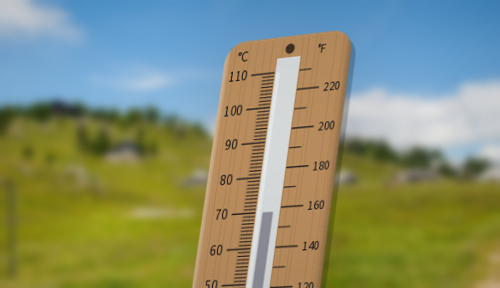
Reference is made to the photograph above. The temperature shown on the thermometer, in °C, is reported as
70 °C
